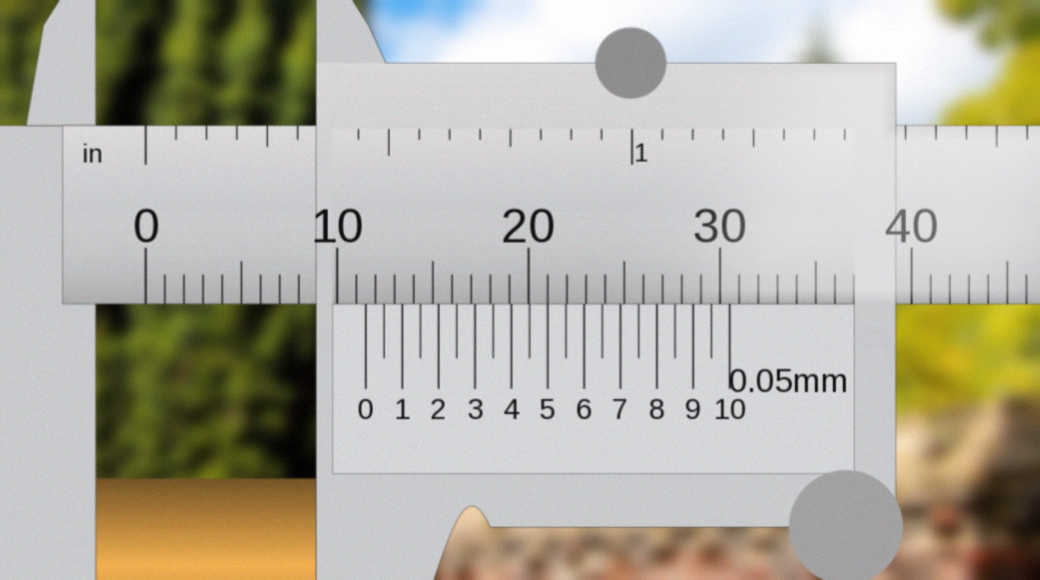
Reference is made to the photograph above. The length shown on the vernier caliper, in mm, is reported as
11.5 mm
